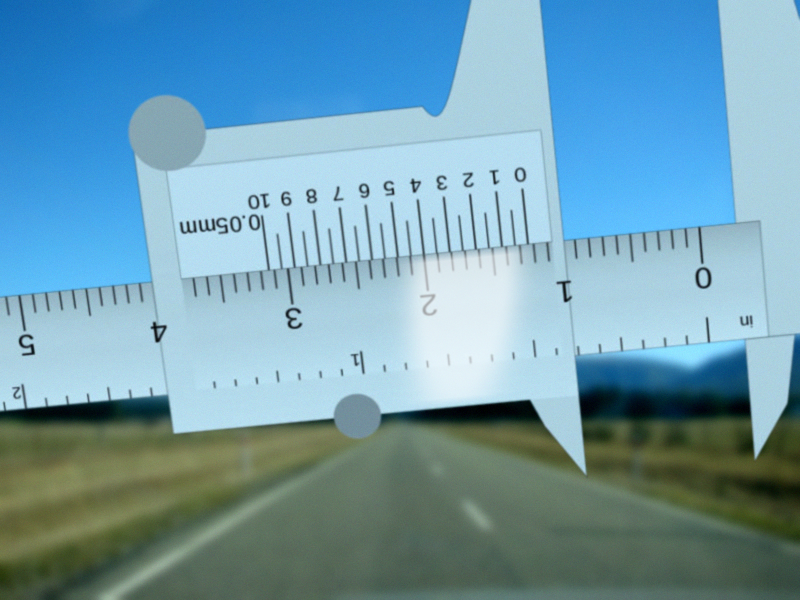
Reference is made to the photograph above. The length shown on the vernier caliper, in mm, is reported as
12.4 mm
